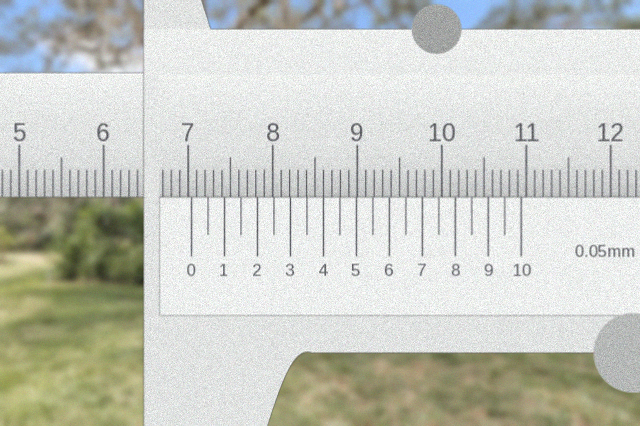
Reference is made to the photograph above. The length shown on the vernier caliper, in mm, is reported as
70.4 mm
